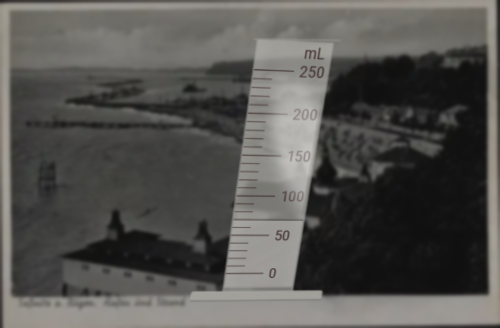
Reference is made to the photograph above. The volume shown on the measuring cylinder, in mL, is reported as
70 mL
